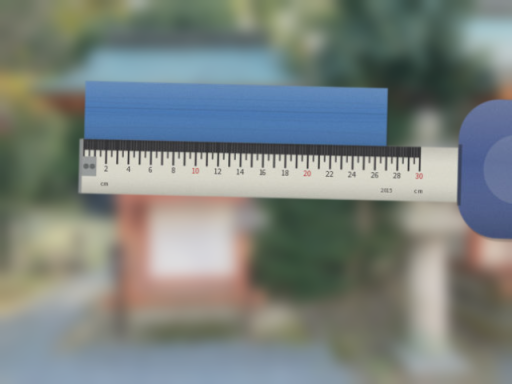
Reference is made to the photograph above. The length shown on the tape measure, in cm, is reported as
27 cm
